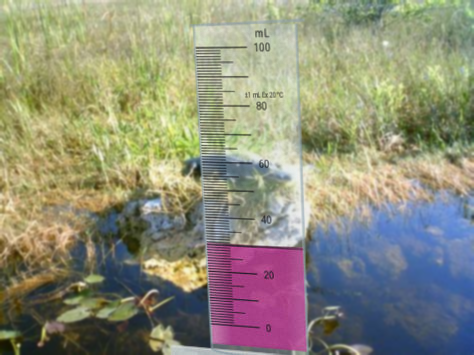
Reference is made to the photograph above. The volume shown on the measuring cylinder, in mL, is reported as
30 mL
